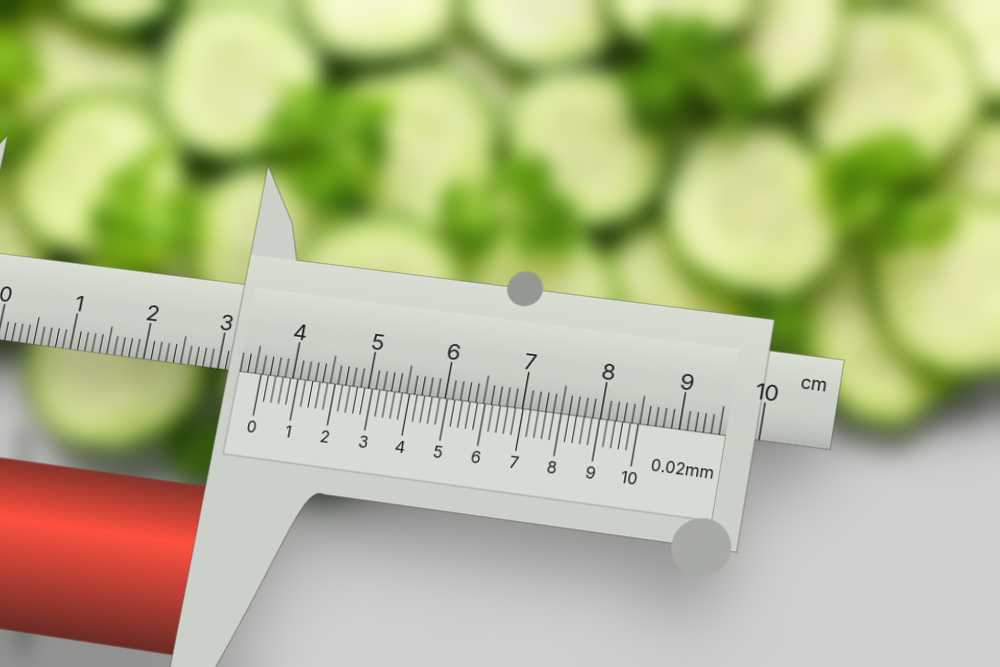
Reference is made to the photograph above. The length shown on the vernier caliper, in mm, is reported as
35.8 mm
